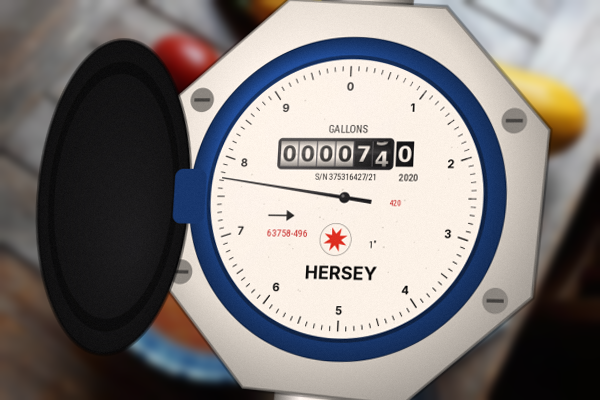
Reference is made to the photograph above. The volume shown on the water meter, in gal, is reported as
737.7 gal
